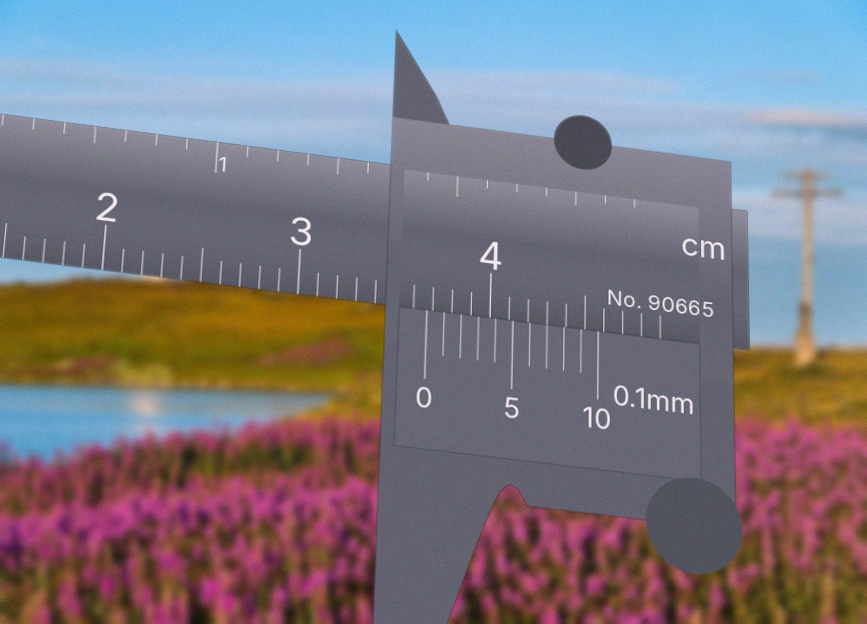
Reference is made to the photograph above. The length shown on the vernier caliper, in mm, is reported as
36.7 mm
